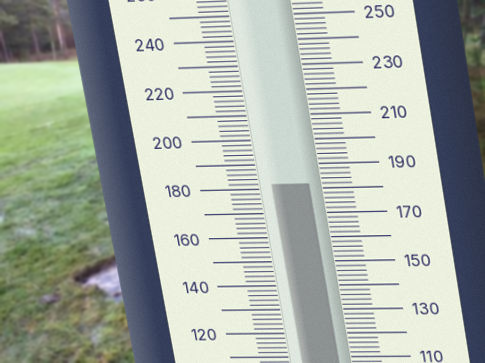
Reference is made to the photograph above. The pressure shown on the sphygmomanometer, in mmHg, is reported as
182 mmHg
